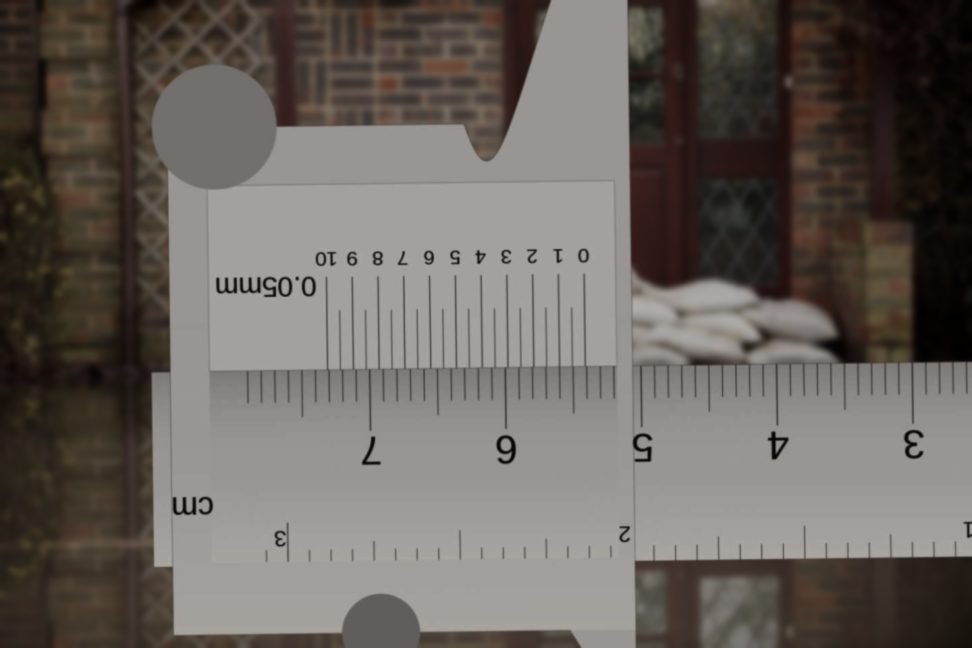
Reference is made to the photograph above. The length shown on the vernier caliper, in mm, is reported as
54.1 mm
